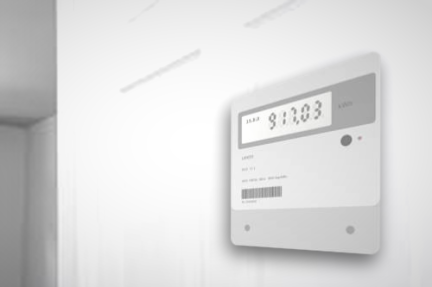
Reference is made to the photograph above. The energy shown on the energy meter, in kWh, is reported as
917.03 kWh
